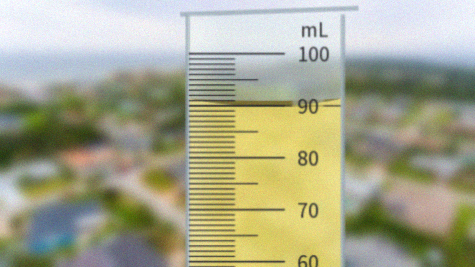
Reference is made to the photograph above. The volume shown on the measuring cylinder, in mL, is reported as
90 mL
